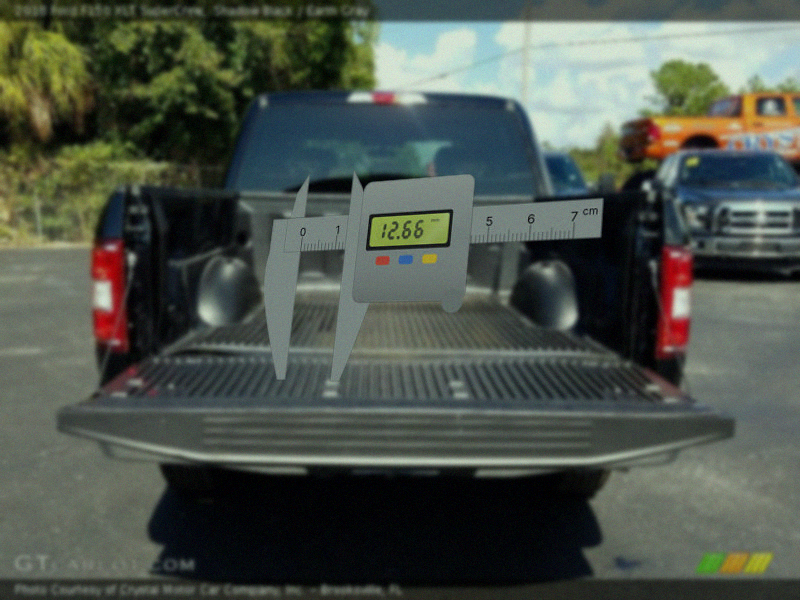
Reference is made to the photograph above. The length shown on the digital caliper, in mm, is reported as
12.66 mm
